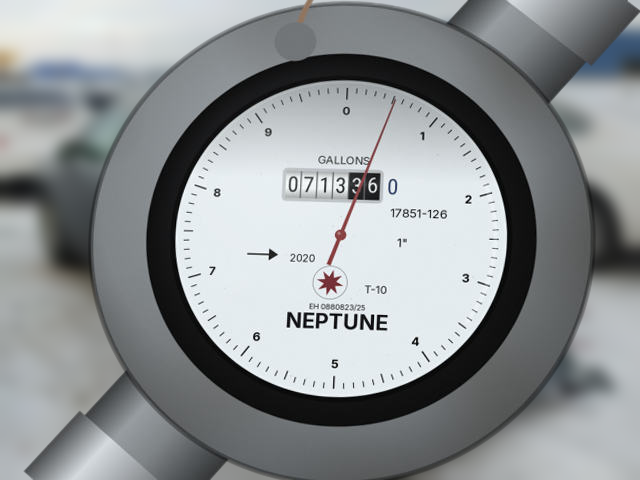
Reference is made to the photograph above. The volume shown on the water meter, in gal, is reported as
713360.5 gal
